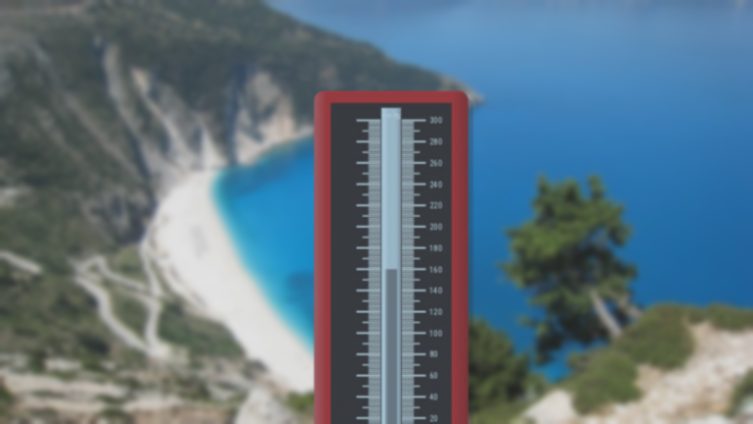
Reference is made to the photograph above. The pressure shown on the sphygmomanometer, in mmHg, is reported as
160 mmHg
